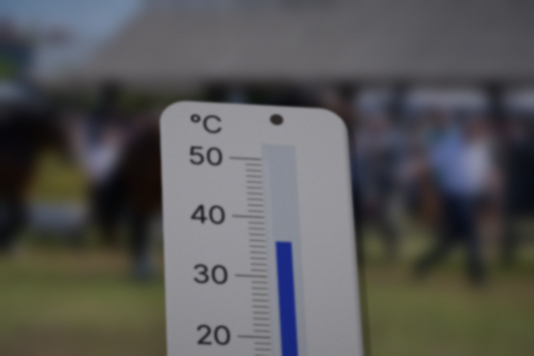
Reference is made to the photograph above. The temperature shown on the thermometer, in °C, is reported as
36 °C
